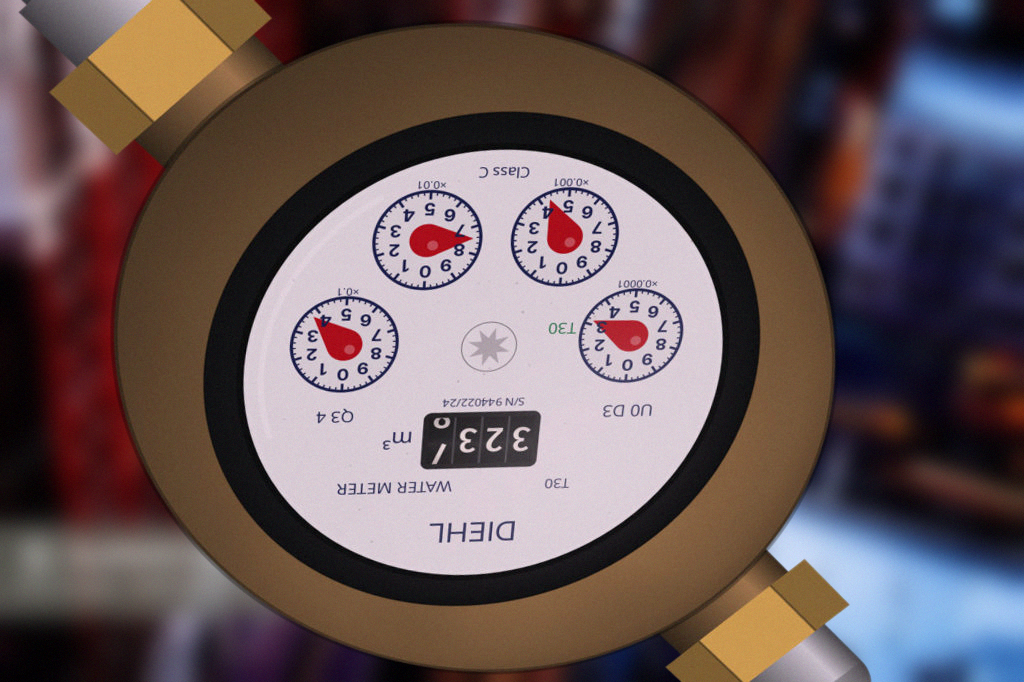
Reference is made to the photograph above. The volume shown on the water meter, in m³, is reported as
3237.3743 m³
